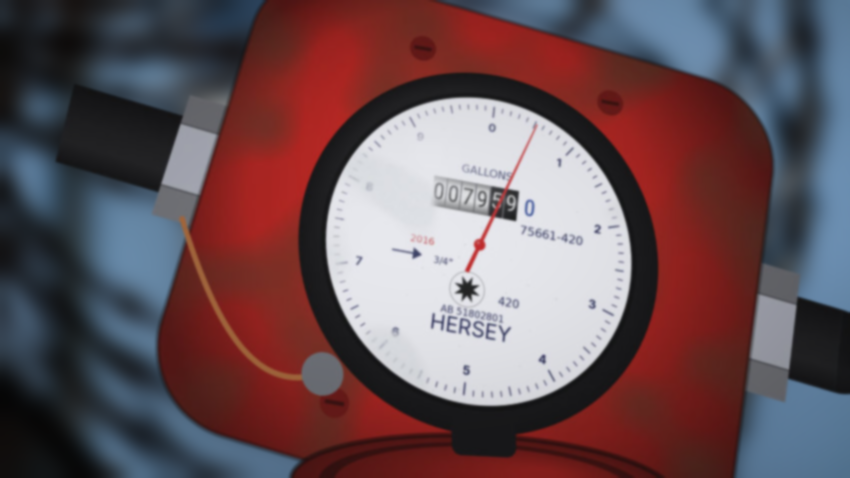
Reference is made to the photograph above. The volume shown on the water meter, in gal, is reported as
79590.5 gal
